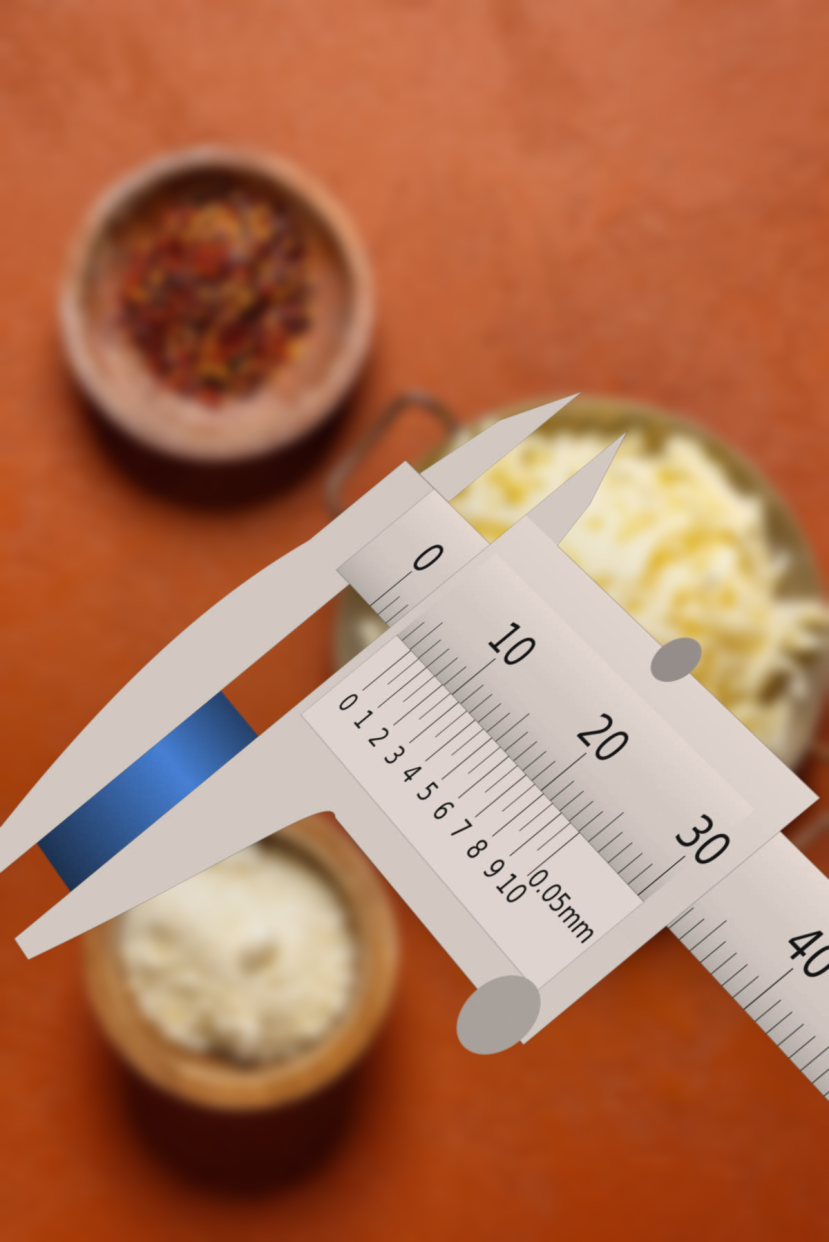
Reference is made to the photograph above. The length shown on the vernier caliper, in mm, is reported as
5.1 mm
